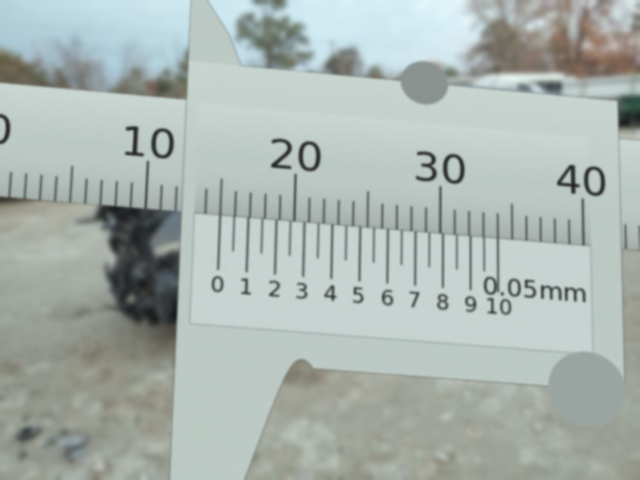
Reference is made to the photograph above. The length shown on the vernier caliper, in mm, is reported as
15.0 mm
